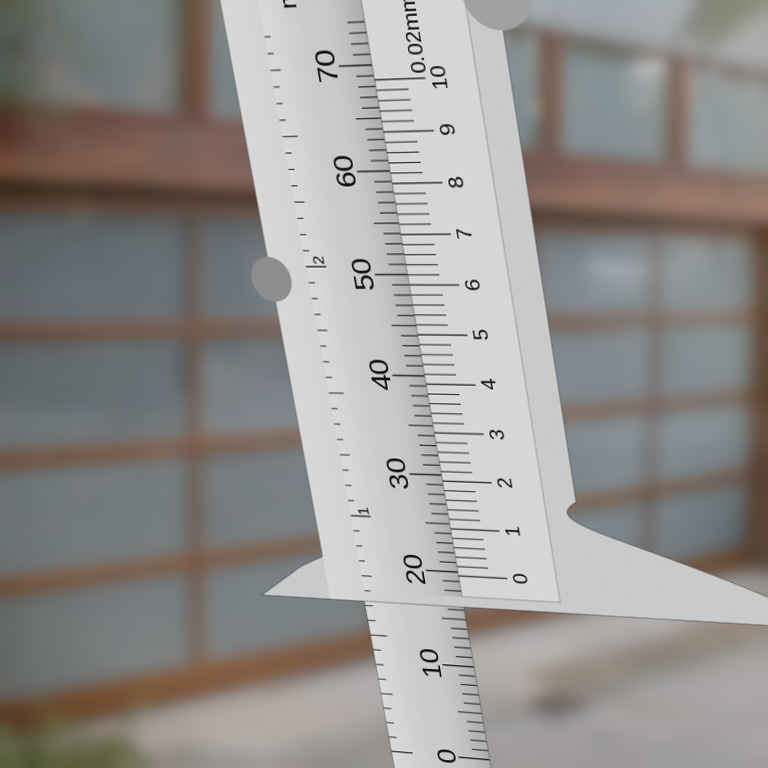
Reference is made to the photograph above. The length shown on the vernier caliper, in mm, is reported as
19.6 mm
